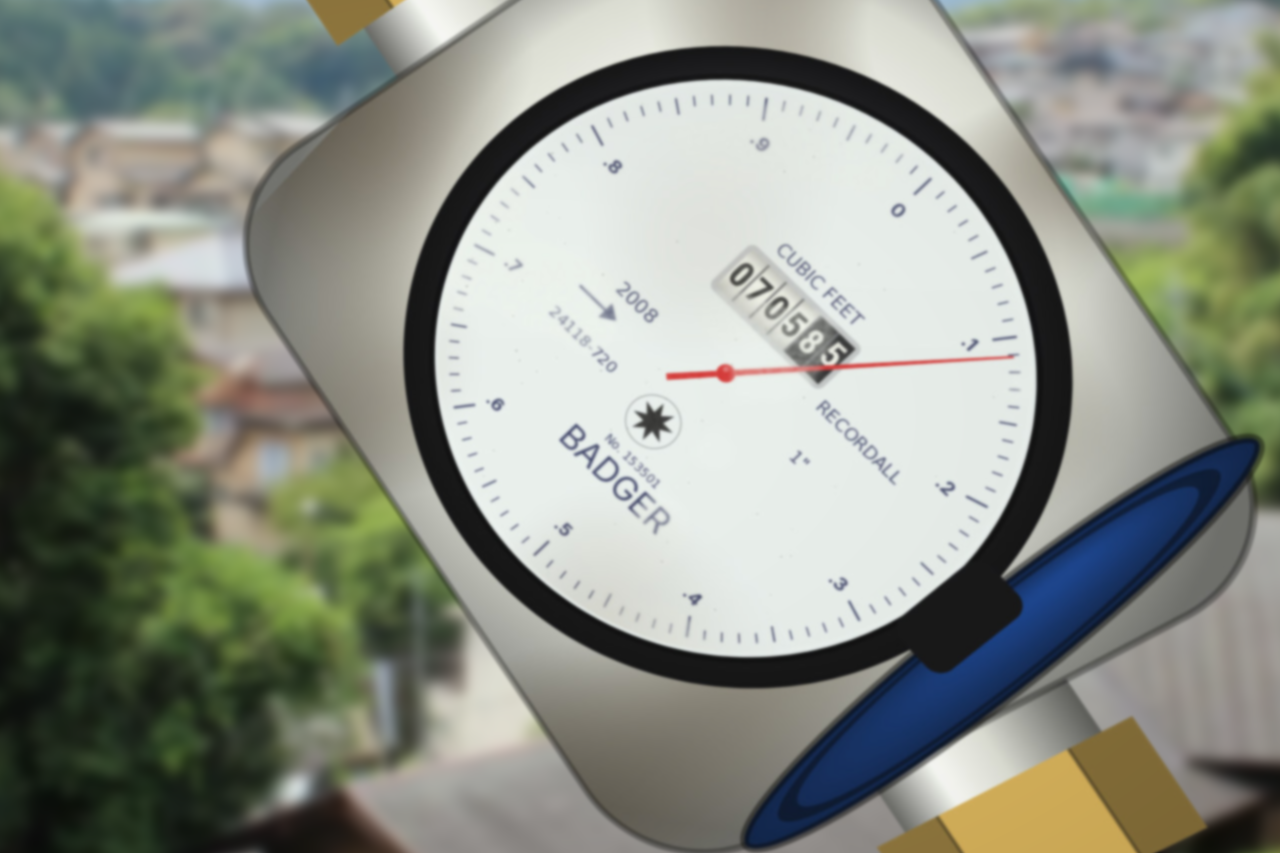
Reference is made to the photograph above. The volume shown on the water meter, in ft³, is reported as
70585.11 ft³
